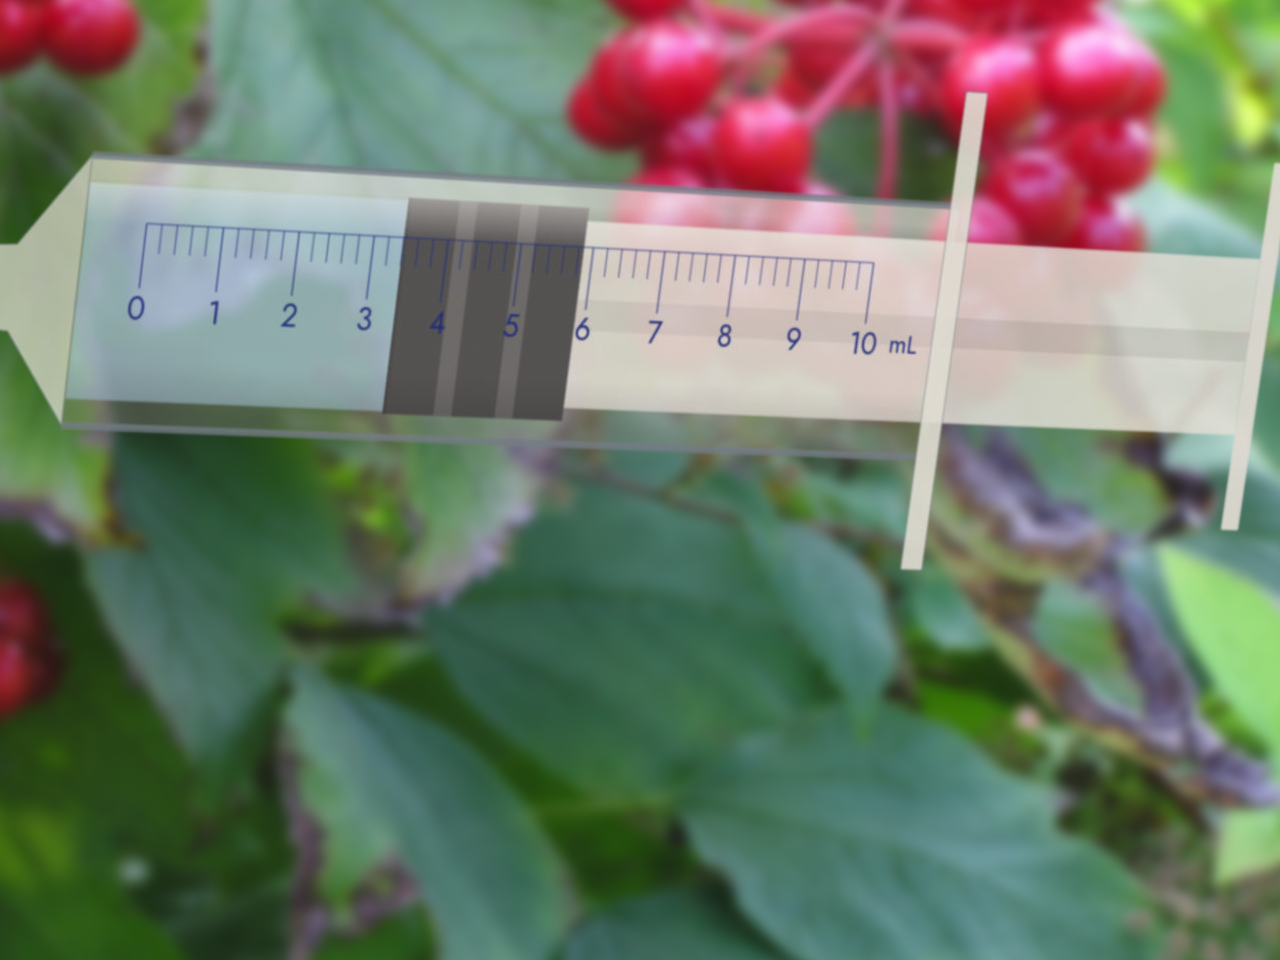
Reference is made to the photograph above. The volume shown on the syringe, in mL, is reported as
3.4 mL
